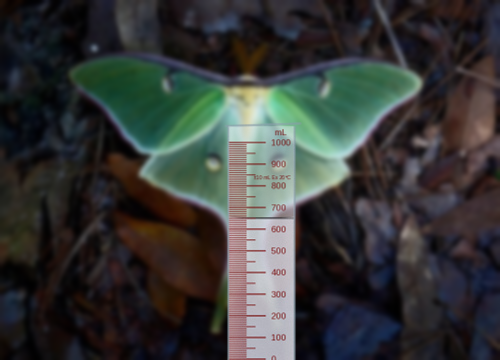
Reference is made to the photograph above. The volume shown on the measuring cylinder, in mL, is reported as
650 mL
